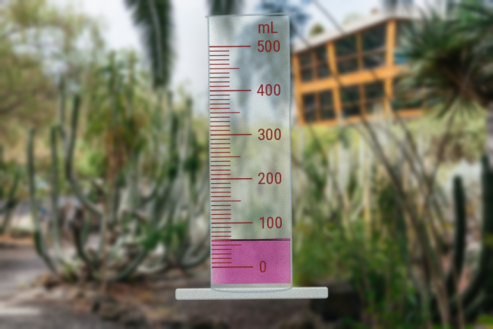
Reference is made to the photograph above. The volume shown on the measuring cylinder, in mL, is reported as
60 mL
